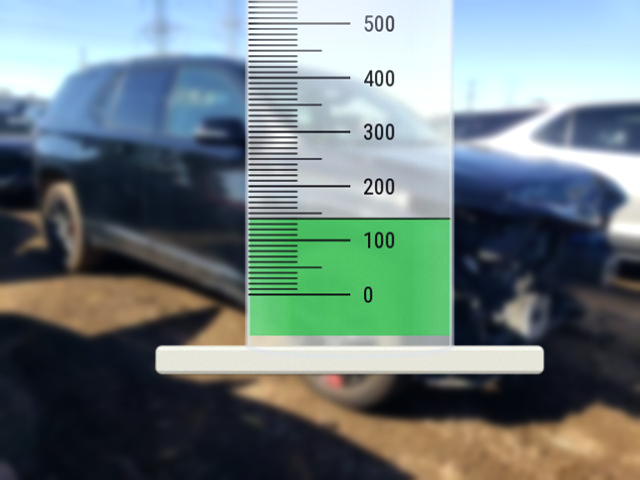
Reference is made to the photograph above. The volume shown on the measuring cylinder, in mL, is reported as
140 mL
